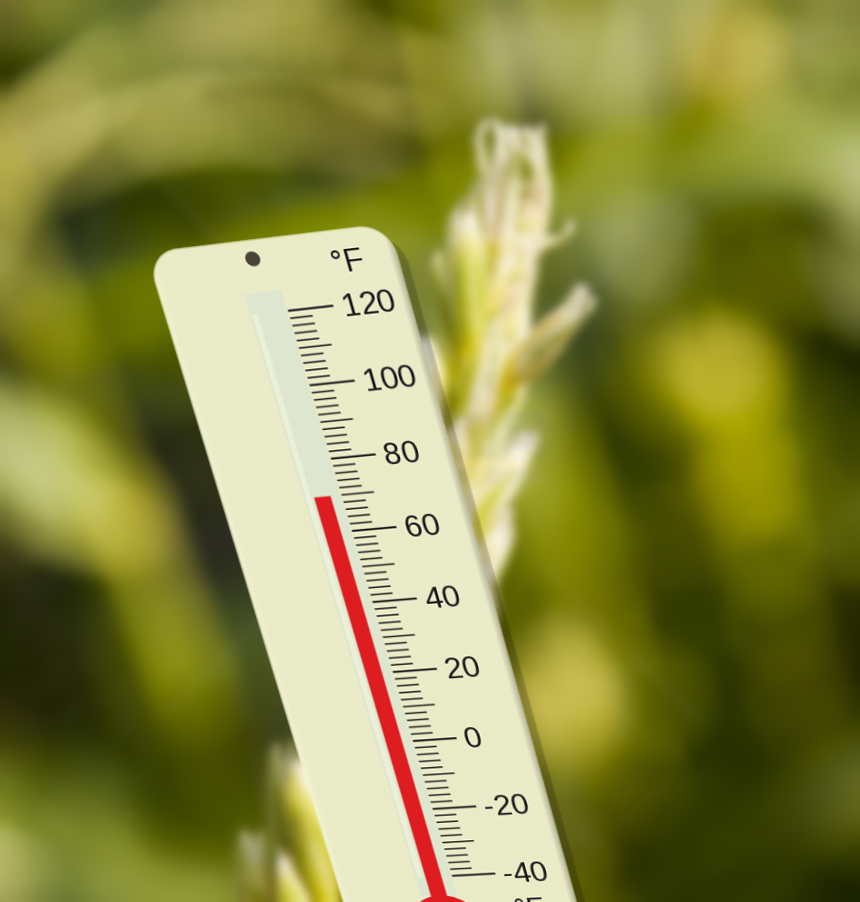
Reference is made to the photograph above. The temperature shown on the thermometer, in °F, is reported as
70 °F
